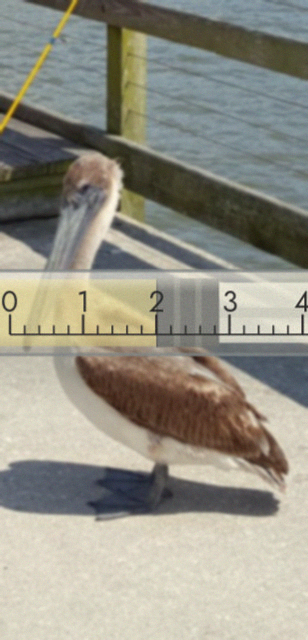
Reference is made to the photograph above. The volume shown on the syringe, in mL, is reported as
2 mL
